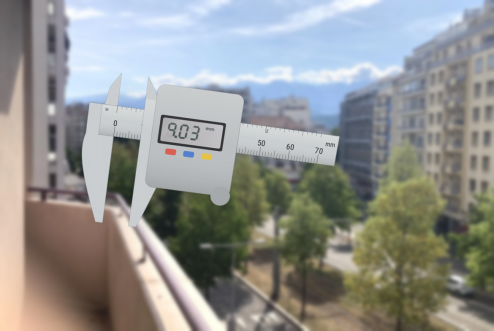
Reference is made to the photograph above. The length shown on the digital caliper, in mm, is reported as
9.03 mm
